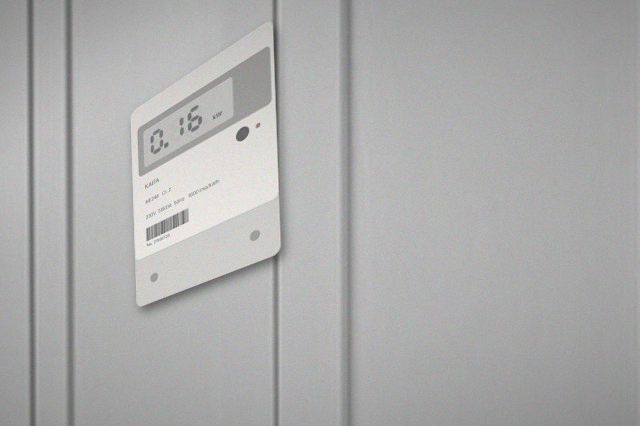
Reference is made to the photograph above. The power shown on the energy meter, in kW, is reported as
0.16 kW
